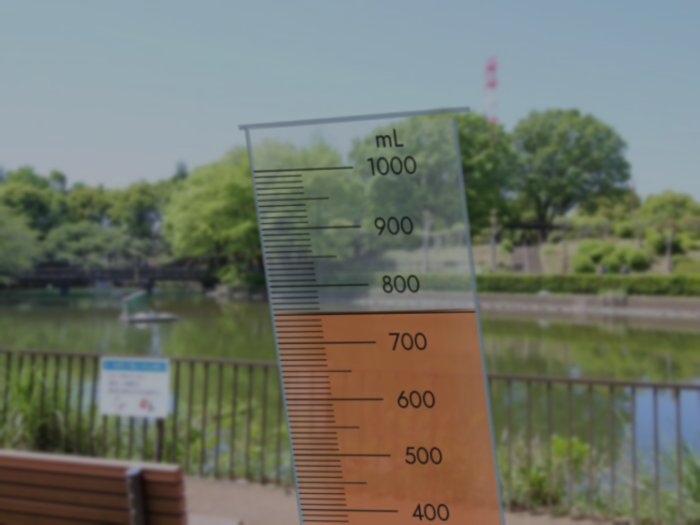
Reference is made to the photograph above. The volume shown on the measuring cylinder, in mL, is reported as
750 mL
